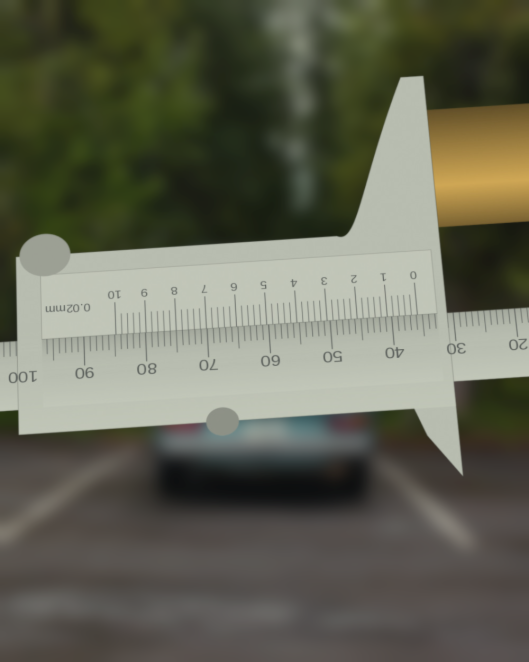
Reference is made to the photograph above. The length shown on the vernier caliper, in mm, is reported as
35.8 mm
